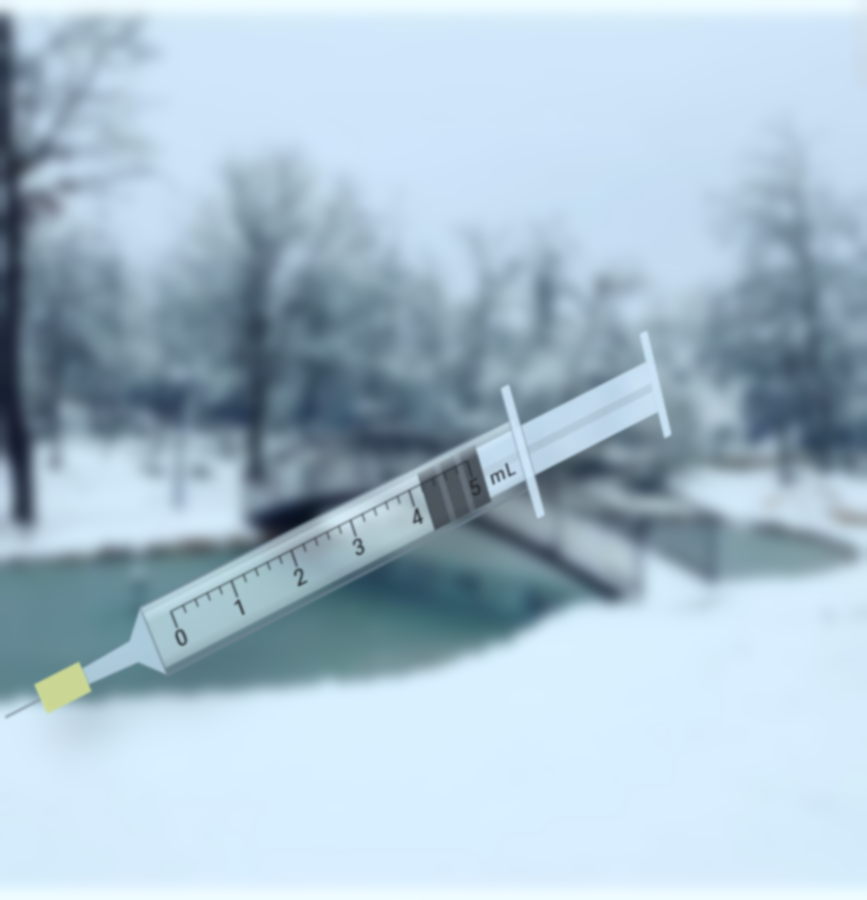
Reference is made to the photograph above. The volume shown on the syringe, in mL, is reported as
4.2 mL
